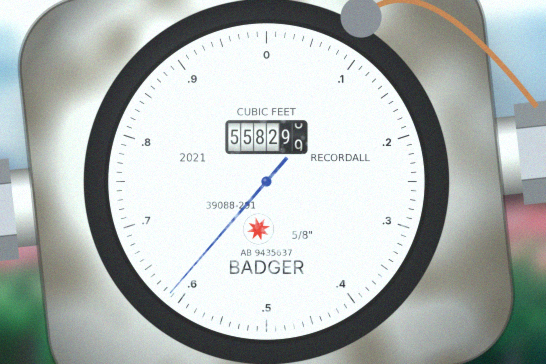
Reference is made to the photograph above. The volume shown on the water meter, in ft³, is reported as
558298.61 ft³
